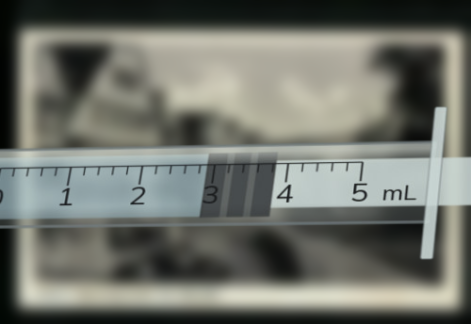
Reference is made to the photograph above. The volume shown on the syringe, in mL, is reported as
2.9 mL
